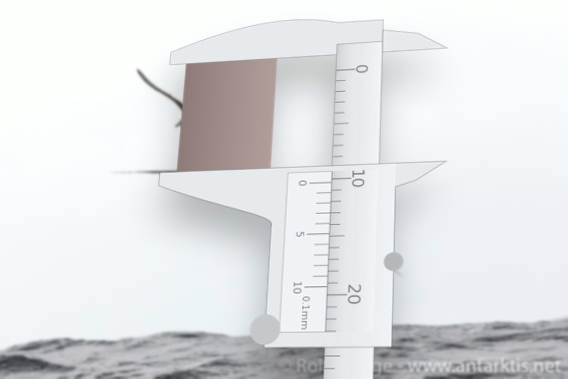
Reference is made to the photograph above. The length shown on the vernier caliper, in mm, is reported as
10.3 mm
